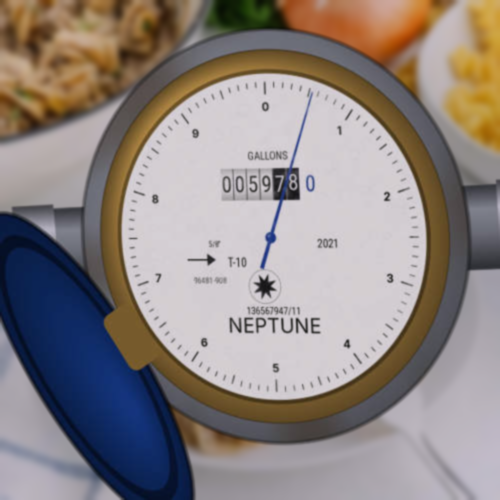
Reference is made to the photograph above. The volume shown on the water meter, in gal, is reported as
59780.5 gal
